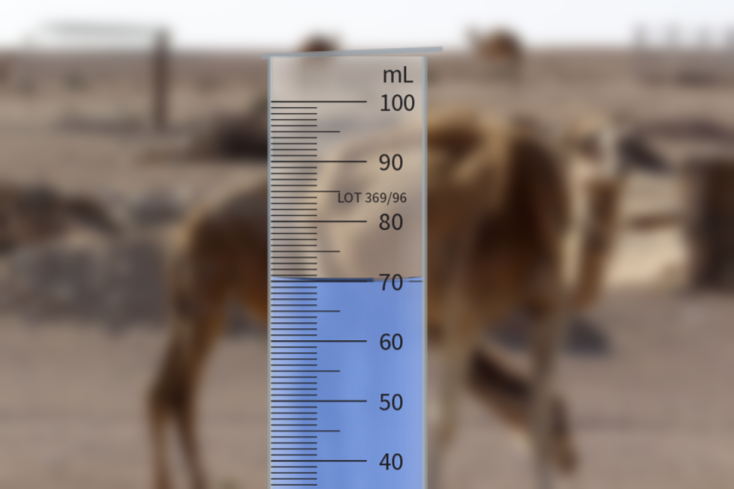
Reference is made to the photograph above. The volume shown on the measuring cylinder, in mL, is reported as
70 mL
